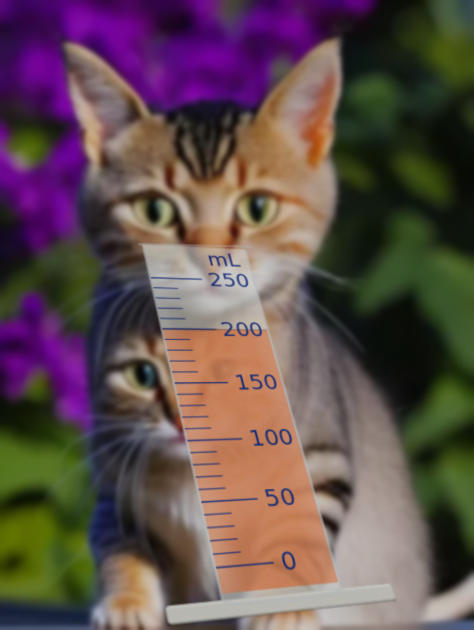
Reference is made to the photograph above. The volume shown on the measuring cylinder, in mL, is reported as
200 mL
